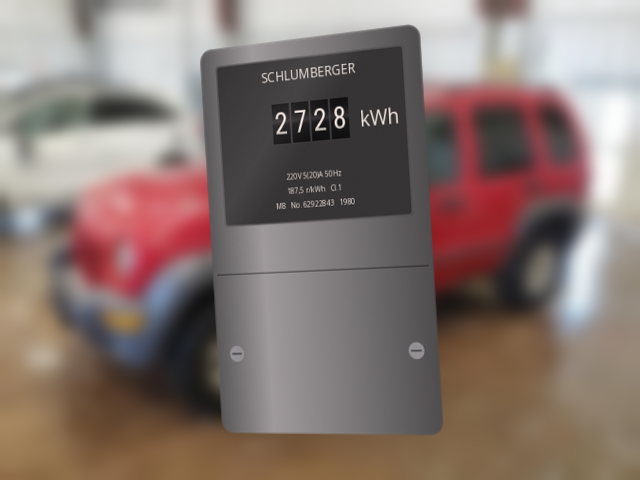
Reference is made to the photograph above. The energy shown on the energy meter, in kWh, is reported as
2728 kWh
